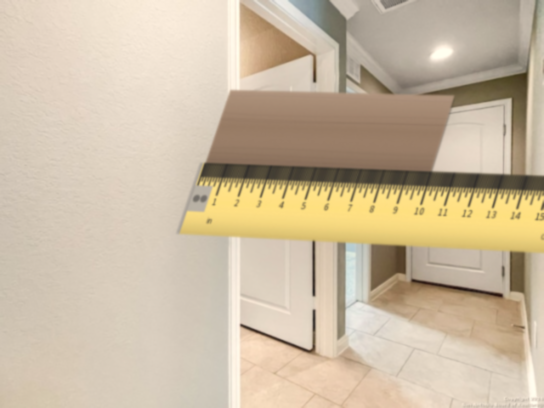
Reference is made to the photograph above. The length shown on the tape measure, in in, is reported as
10 in
